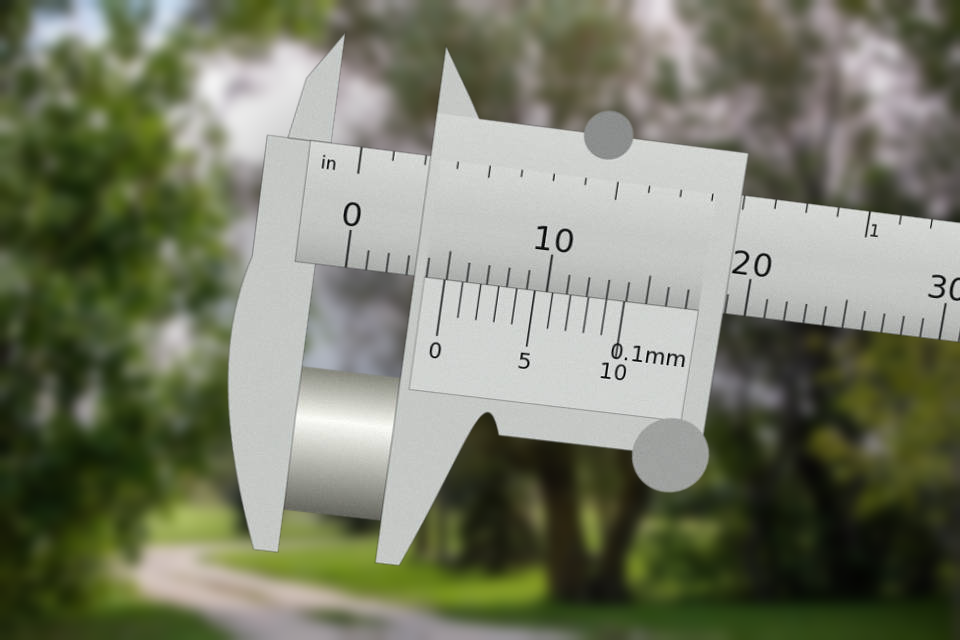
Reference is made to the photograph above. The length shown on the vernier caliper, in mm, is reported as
4.9 mm
